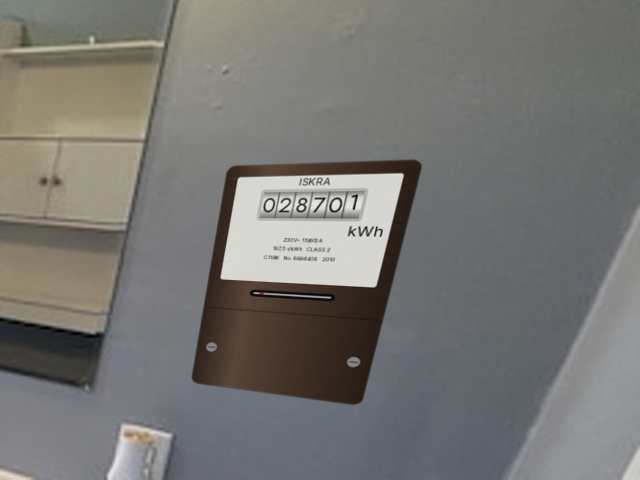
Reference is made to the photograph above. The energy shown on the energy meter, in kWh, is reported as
28701 kWh
